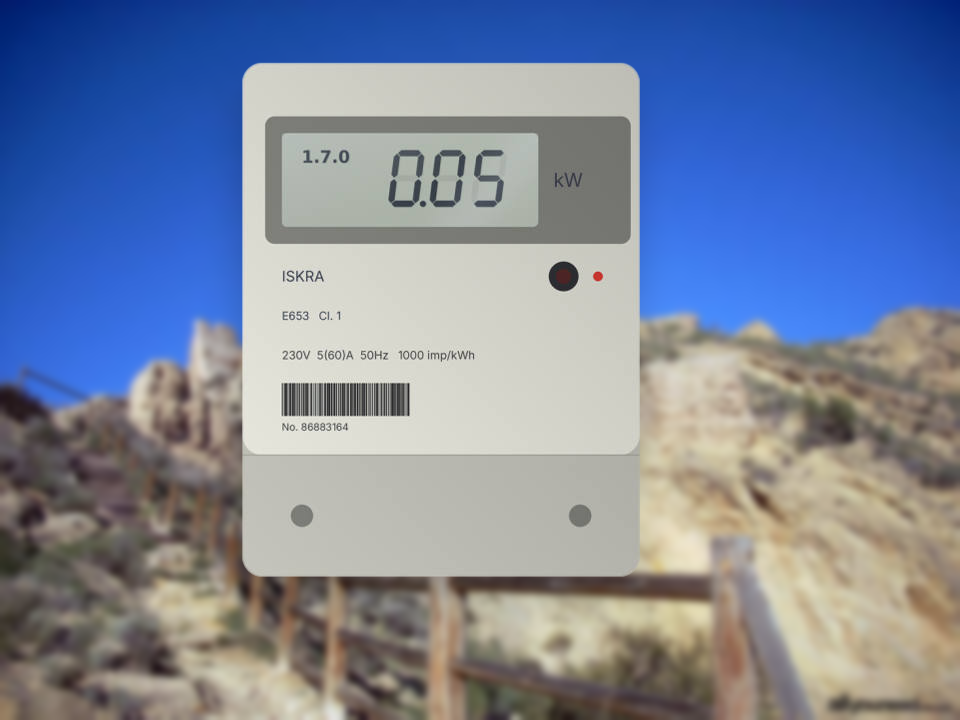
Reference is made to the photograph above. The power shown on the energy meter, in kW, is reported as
0.05 kW
